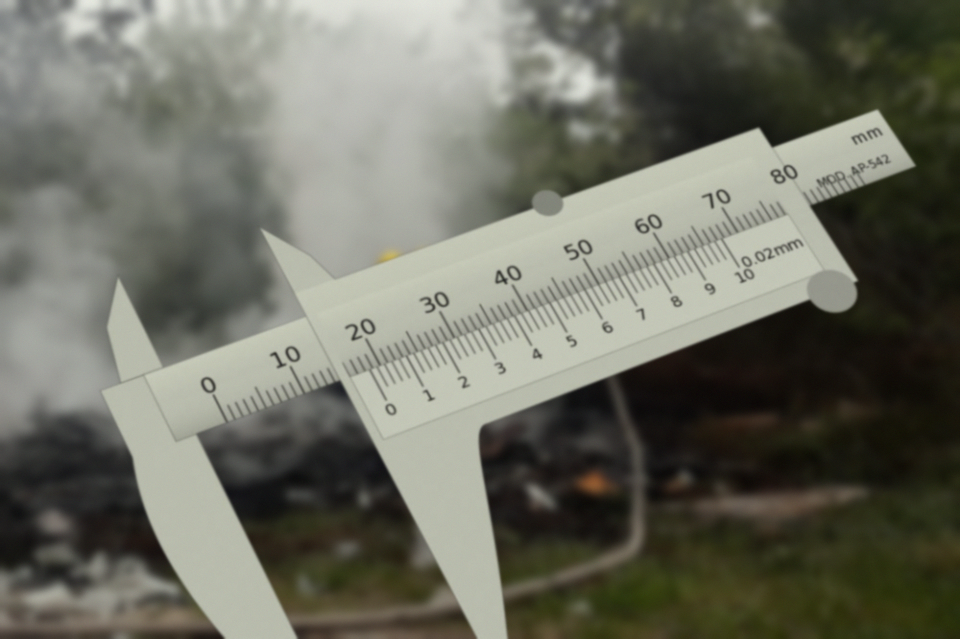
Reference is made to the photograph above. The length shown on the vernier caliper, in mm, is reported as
18.6 mm
